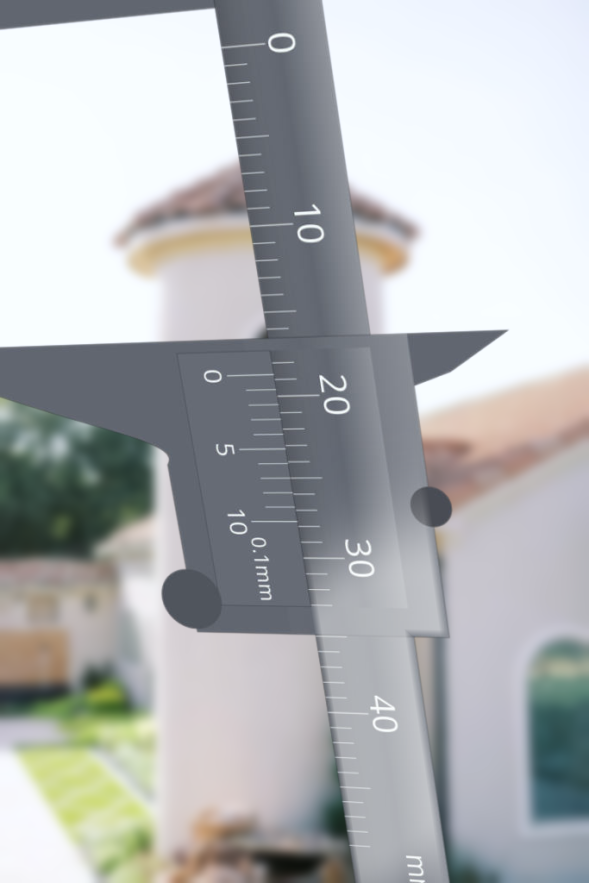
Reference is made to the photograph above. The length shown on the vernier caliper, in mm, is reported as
18.7 mm
